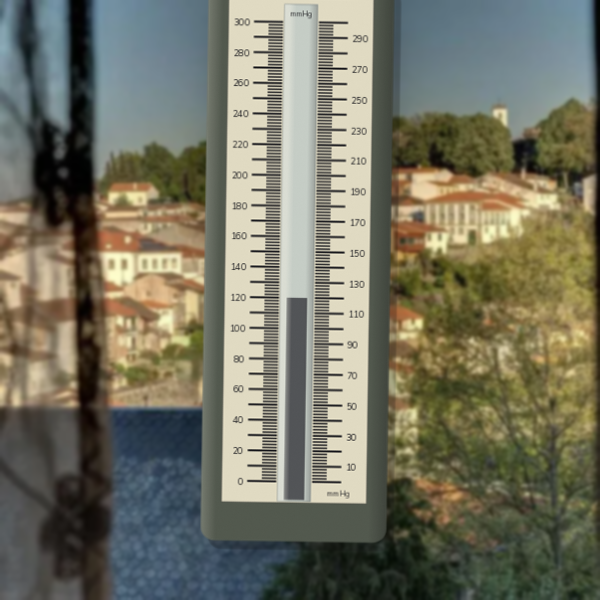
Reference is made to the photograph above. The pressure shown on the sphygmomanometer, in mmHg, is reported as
120 mmHg
